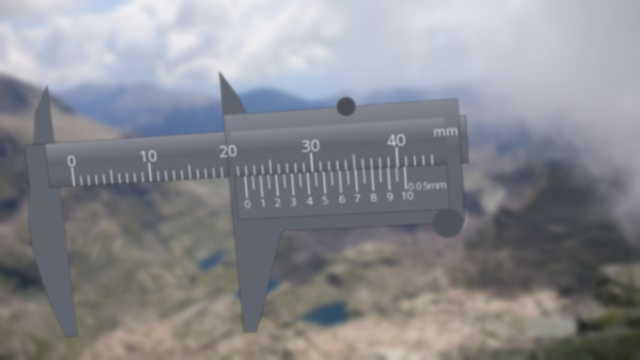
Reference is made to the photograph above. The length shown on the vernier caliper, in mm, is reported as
21.8 mm
